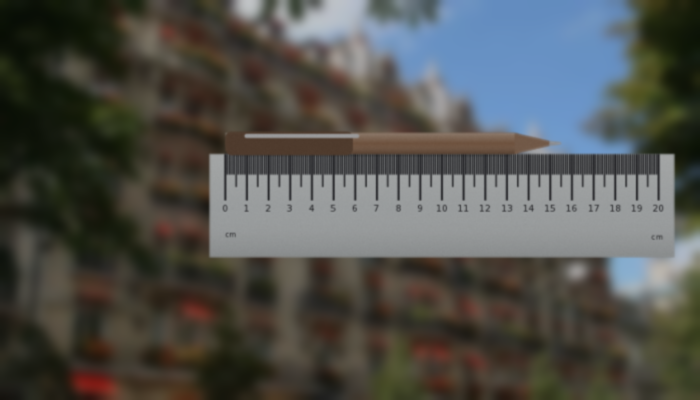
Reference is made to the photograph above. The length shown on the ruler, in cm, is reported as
15.5 cm
